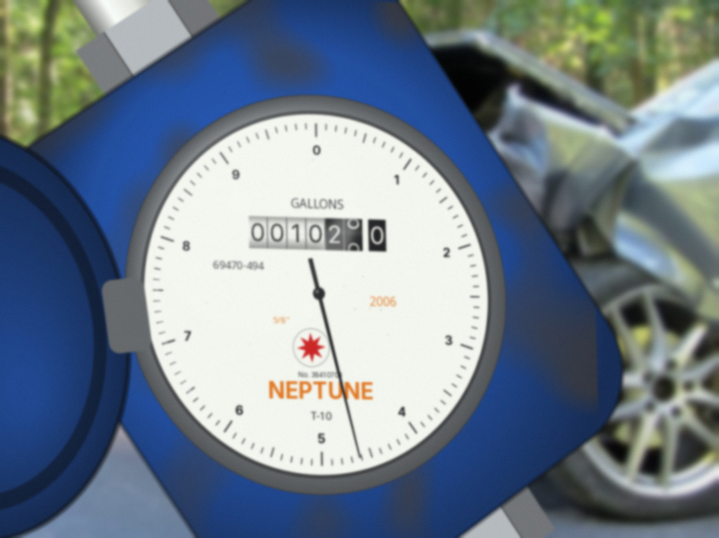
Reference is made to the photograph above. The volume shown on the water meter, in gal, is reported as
10284.6 gal
